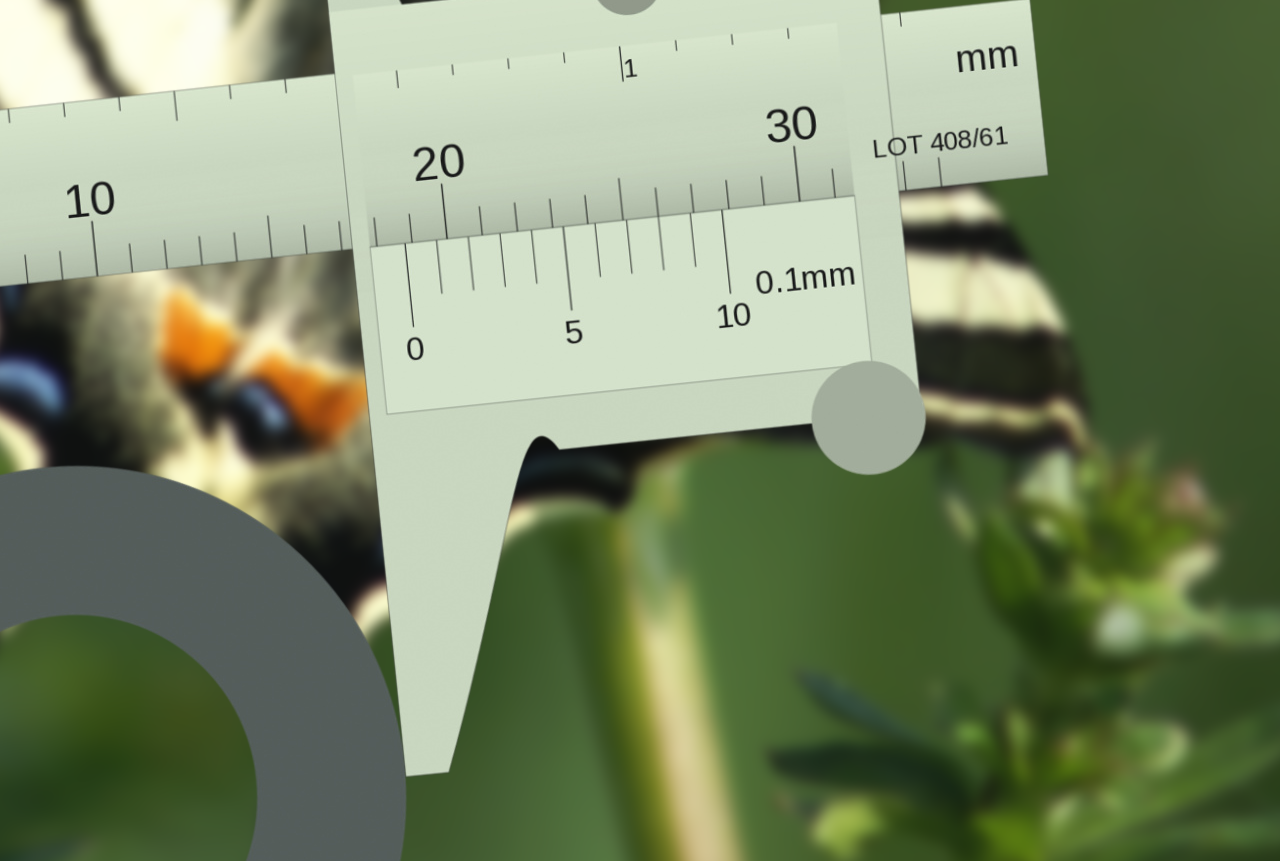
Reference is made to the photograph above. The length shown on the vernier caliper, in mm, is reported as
18.8 mm
